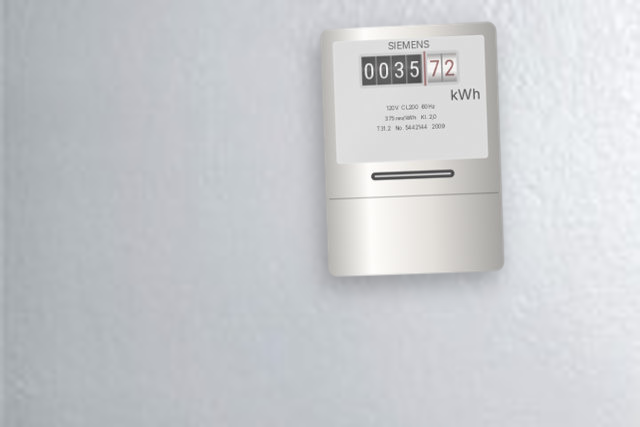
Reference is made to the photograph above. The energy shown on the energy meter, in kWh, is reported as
35.72 kWh
